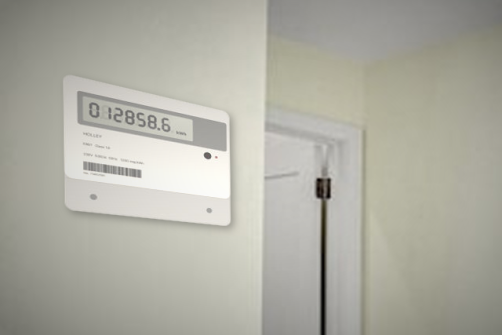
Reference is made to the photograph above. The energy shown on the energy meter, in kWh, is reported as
12858.6 kWh
